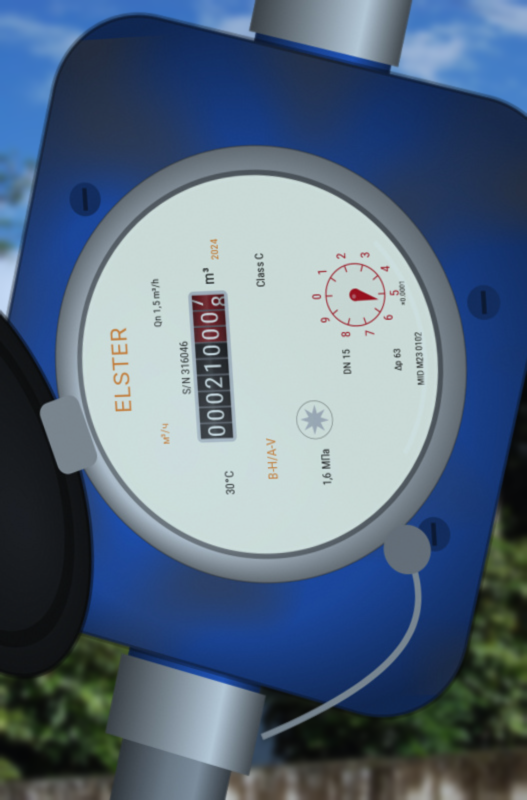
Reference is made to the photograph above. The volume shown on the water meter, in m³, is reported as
210.0075 m³
